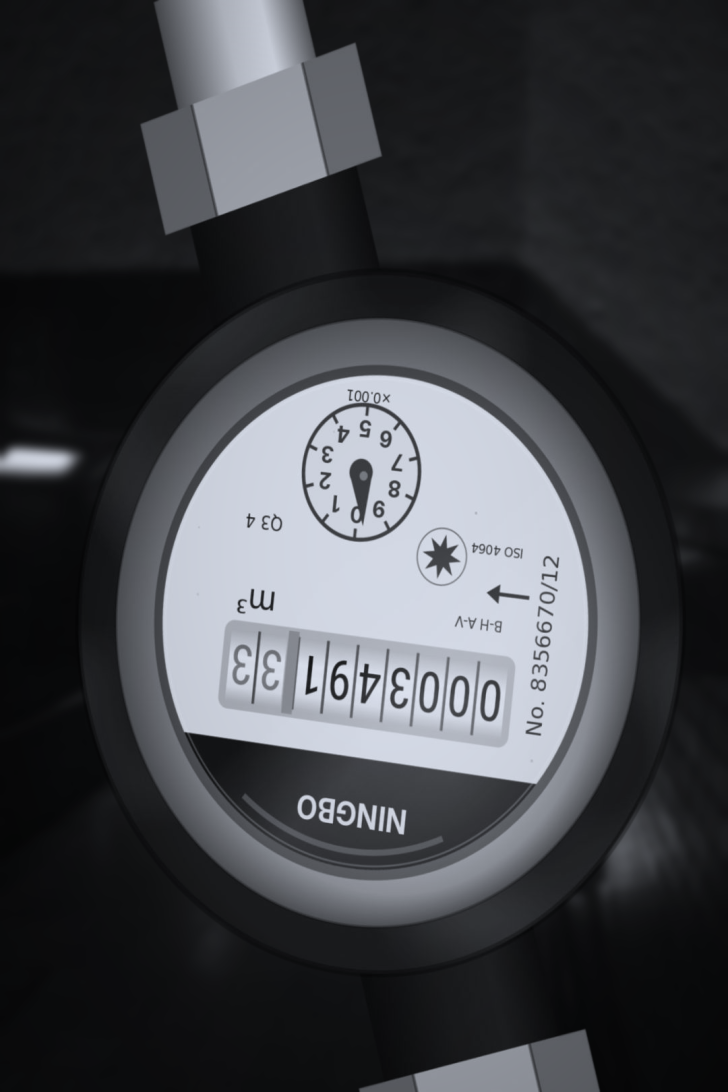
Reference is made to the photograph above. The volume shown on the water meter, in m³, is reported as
3491.329 m³
